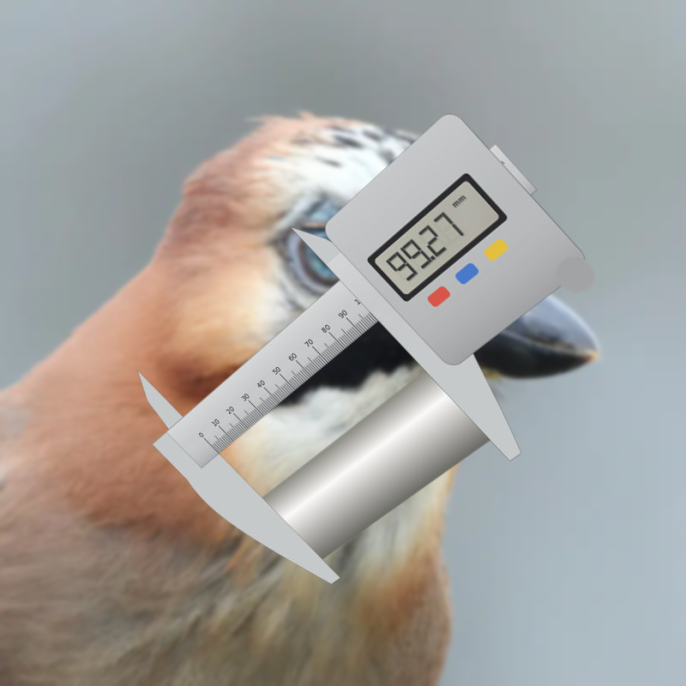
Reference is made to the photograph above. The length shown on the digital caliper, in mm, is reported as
99.27 mm
